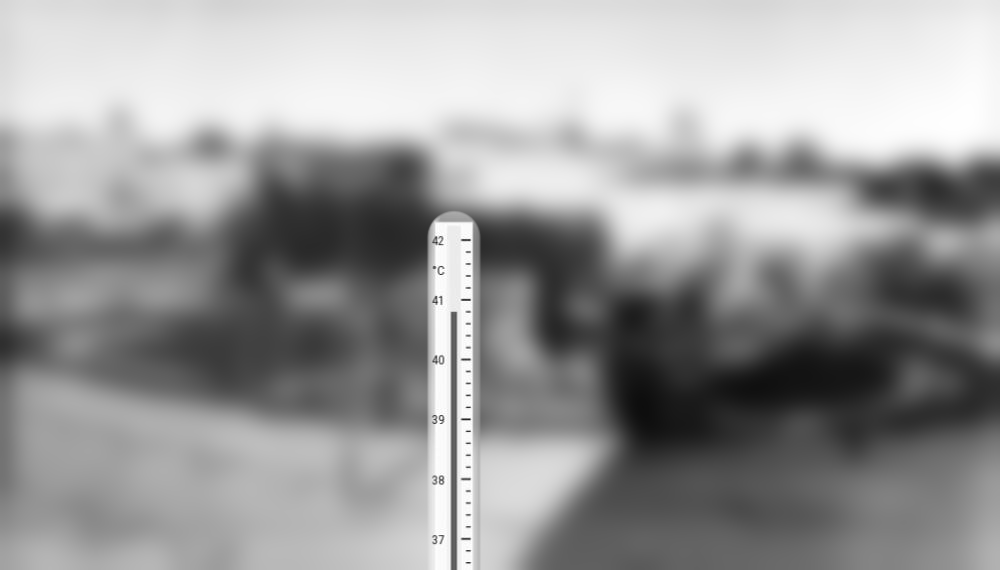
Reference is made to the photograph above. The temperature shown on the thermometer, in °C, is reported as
40.8 °C
